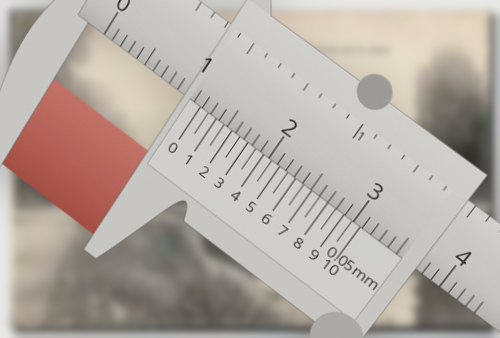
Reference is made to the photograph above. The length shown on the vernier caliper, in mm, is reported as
11.8 mm
